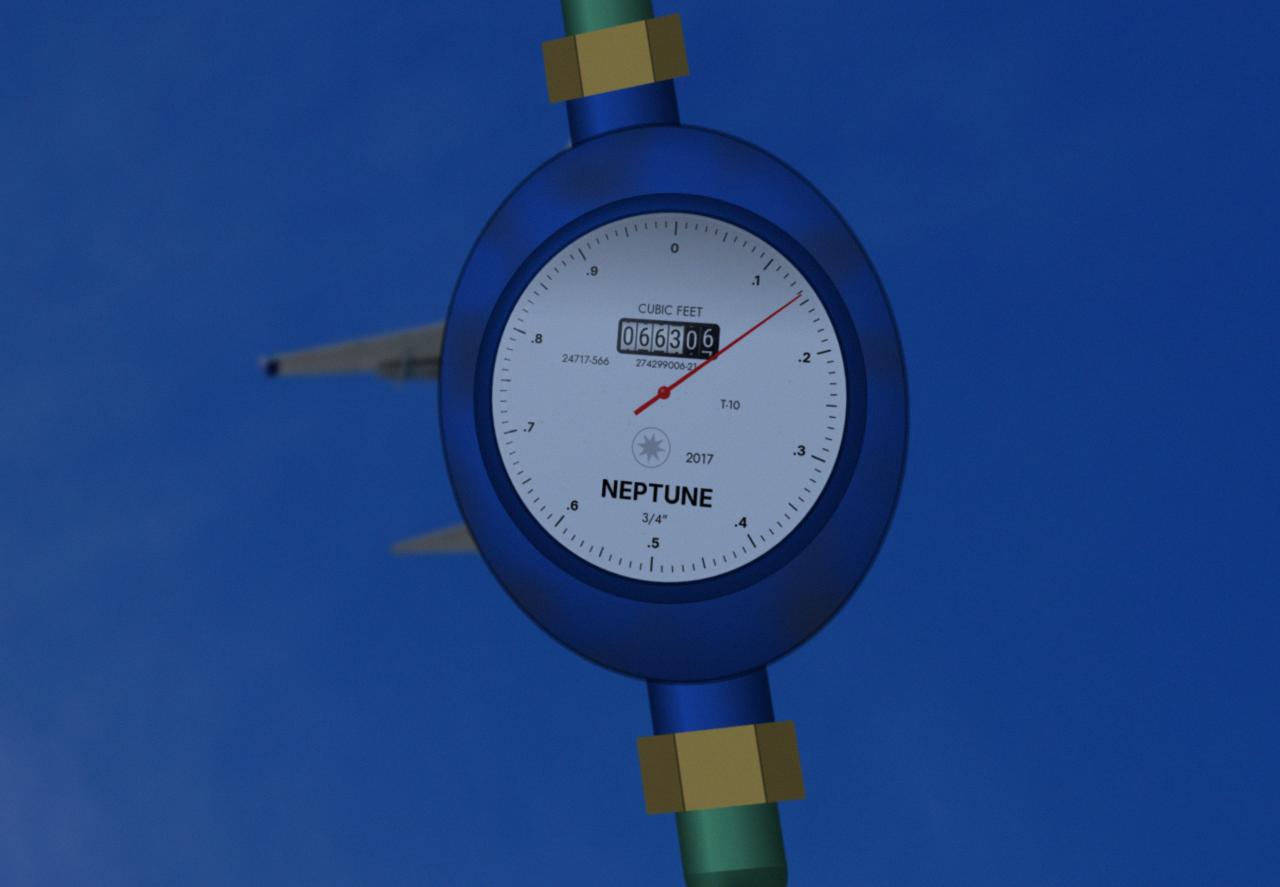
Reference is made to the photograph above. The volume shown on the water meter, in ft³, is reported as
66306.14 ft³
